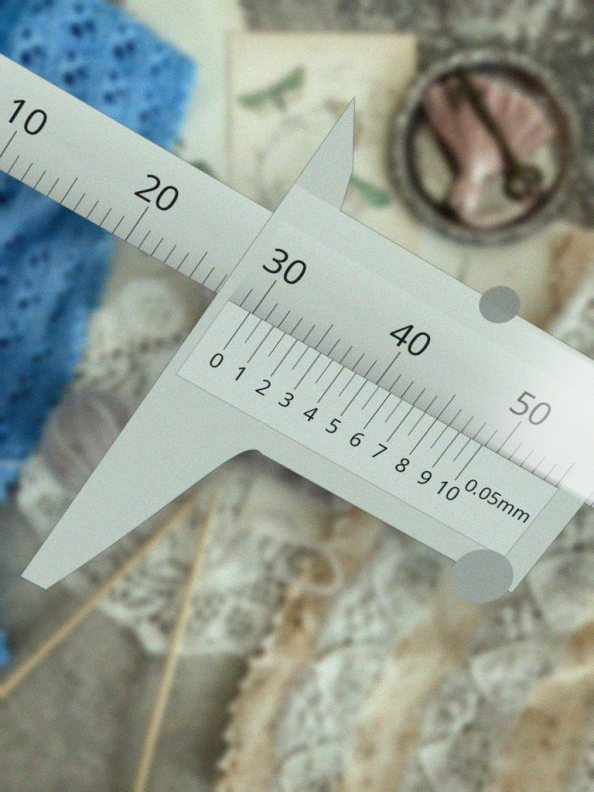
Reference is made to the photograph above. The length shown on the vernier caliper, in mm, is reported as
29.8 mm
